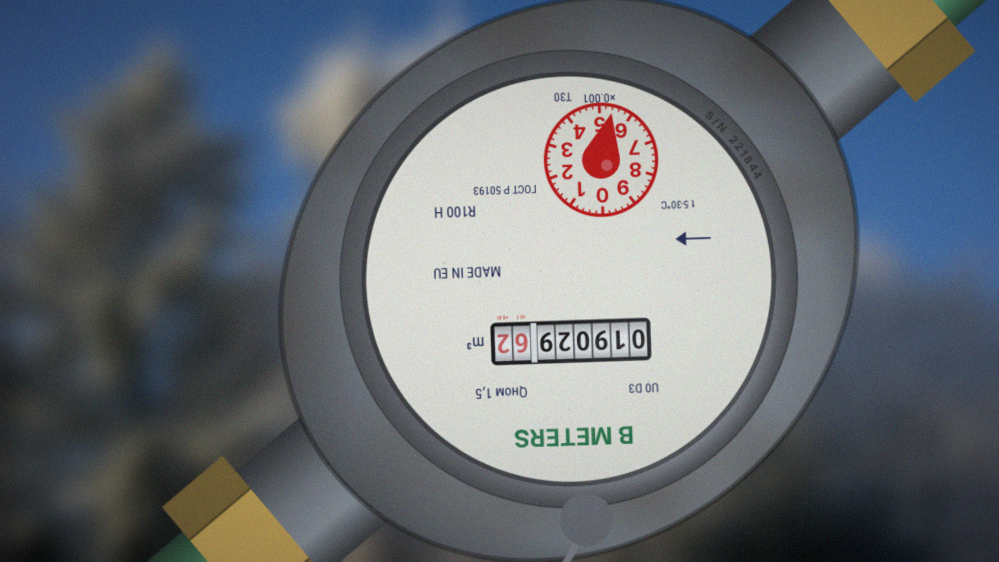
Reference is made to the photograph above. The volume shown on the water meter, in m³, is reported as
19029.625 m³
